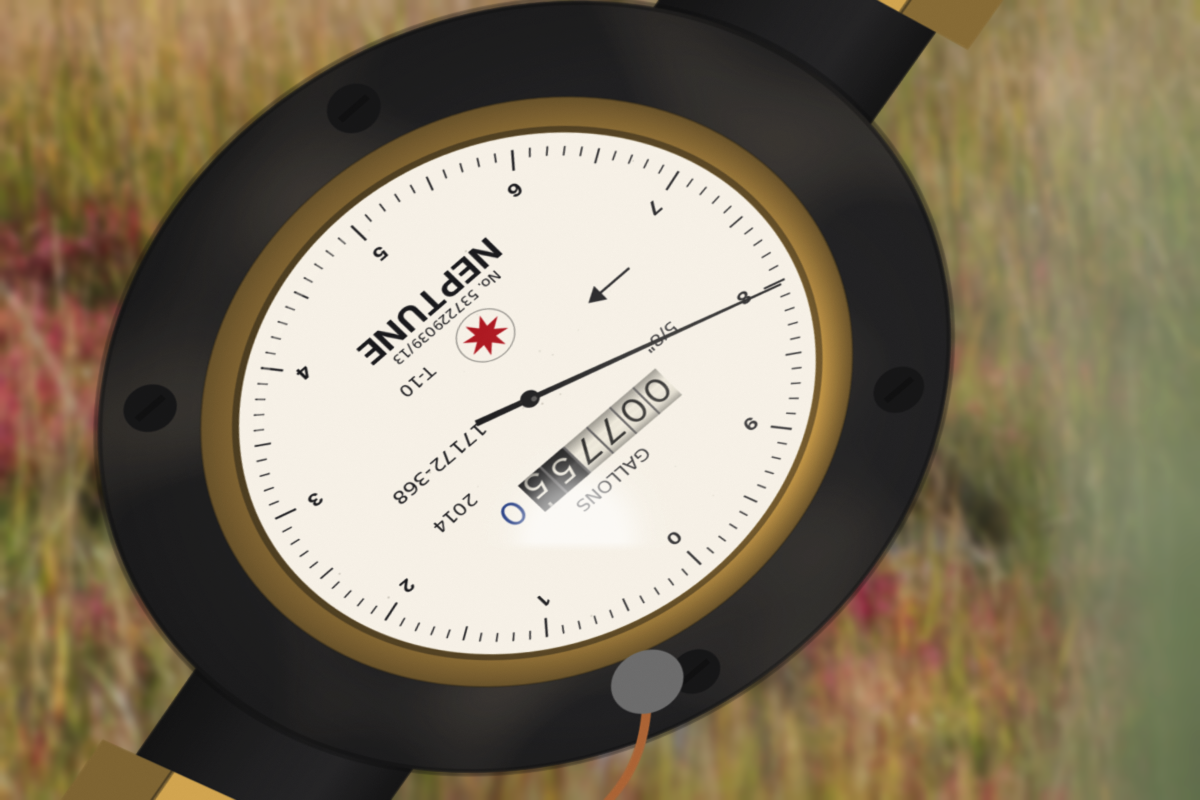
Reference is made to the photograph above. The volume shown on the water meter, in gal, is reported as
77548.0 gal
